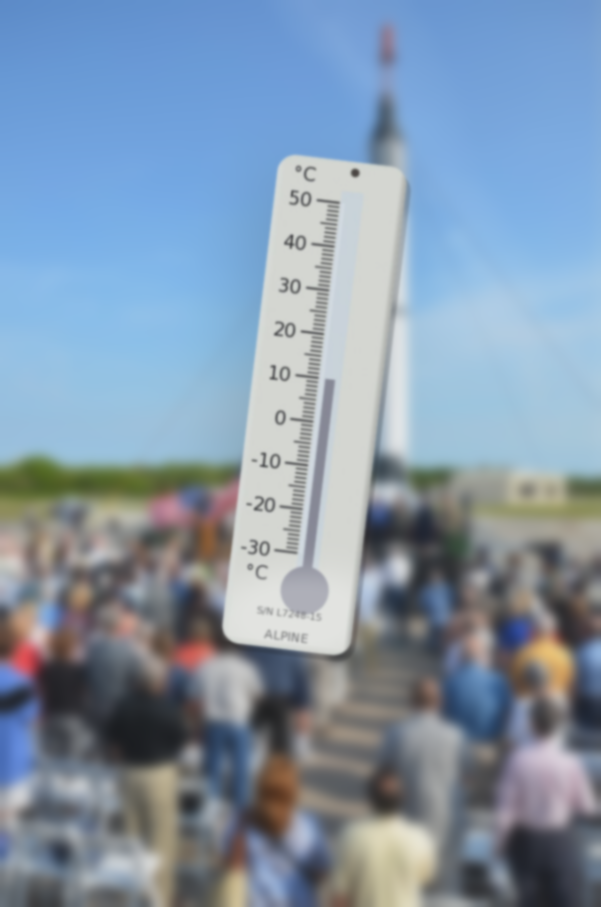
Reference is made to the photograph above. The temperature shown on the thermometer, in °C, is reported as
10 °C
